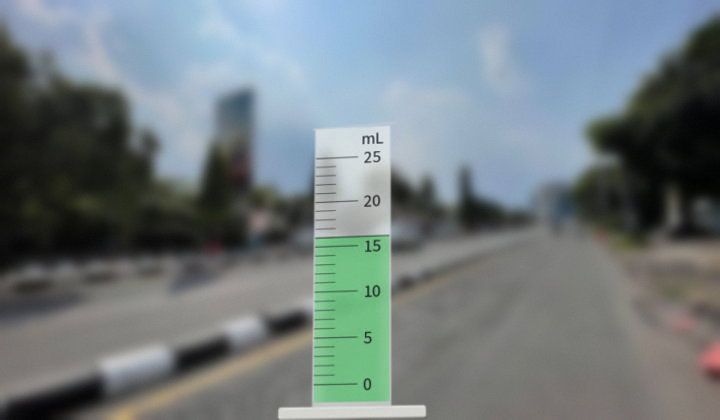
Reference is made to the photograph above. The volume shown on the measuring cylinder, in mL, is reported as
16 mL
